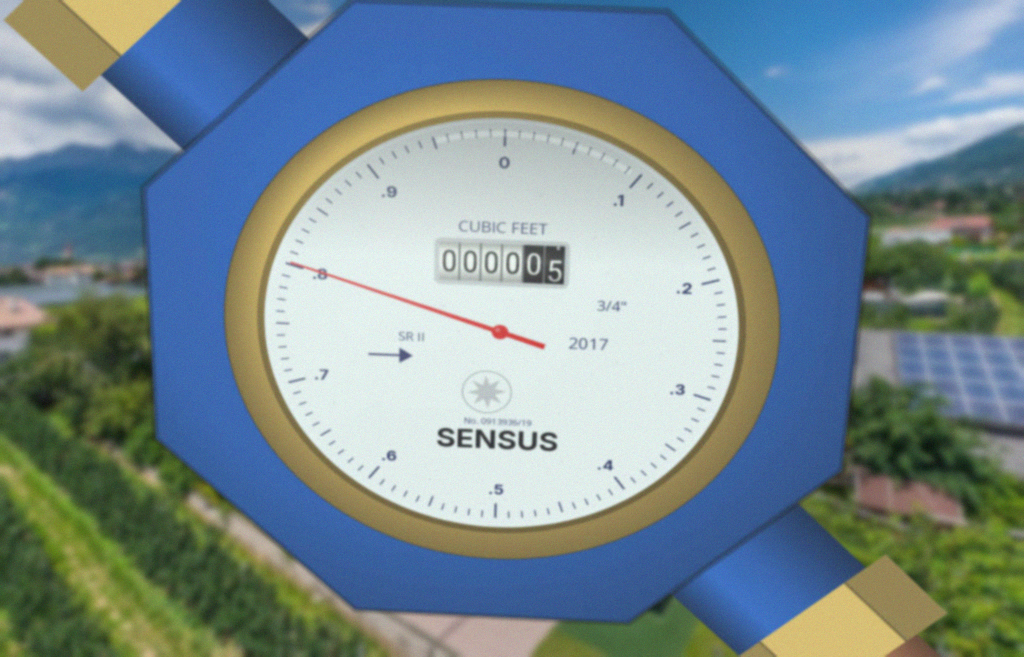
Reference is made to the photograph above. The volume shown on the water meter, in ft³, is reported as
4.80 ft³
